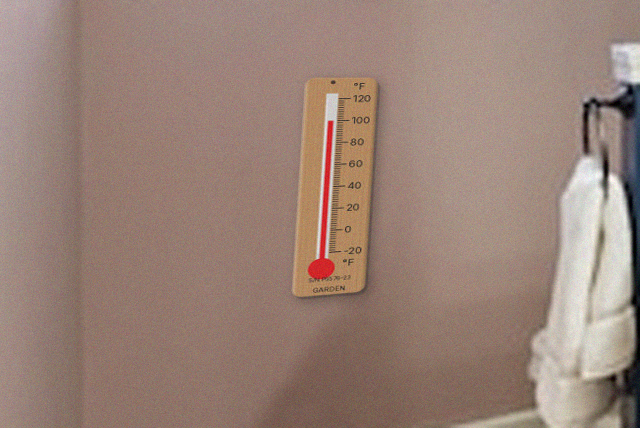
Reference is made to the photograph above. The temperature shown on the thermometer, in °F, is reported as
100 °F
